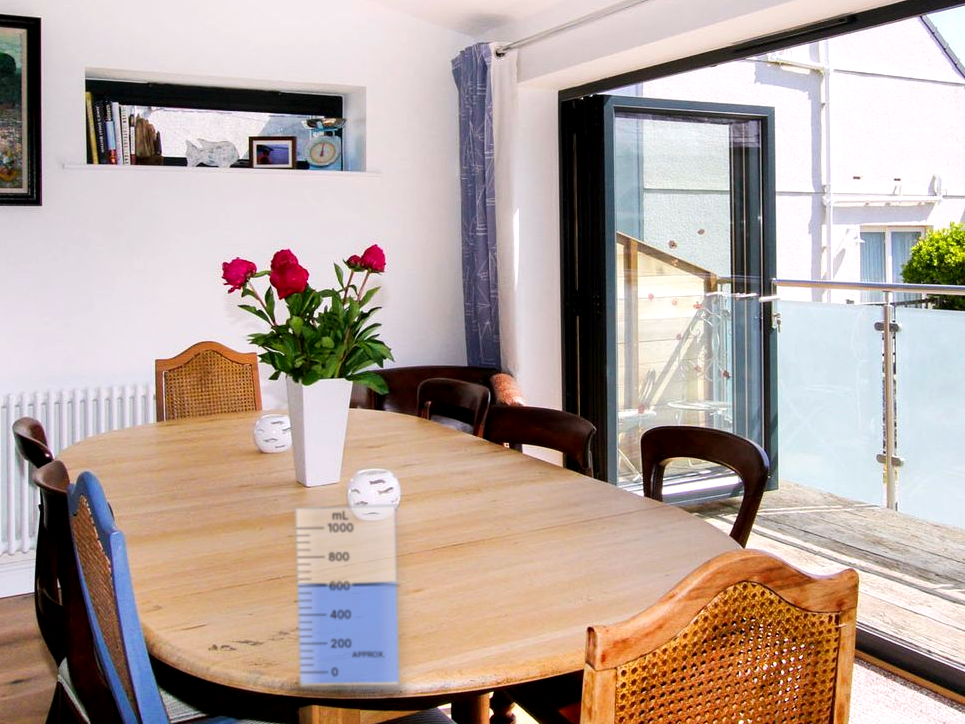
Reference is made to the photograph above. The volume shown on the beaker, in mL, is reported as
600 mL
